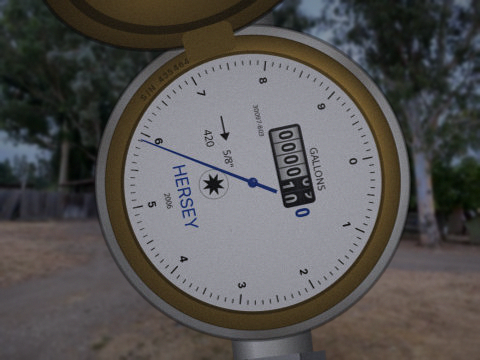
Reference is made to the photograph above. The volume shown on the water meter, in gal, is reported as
95.9 gal
